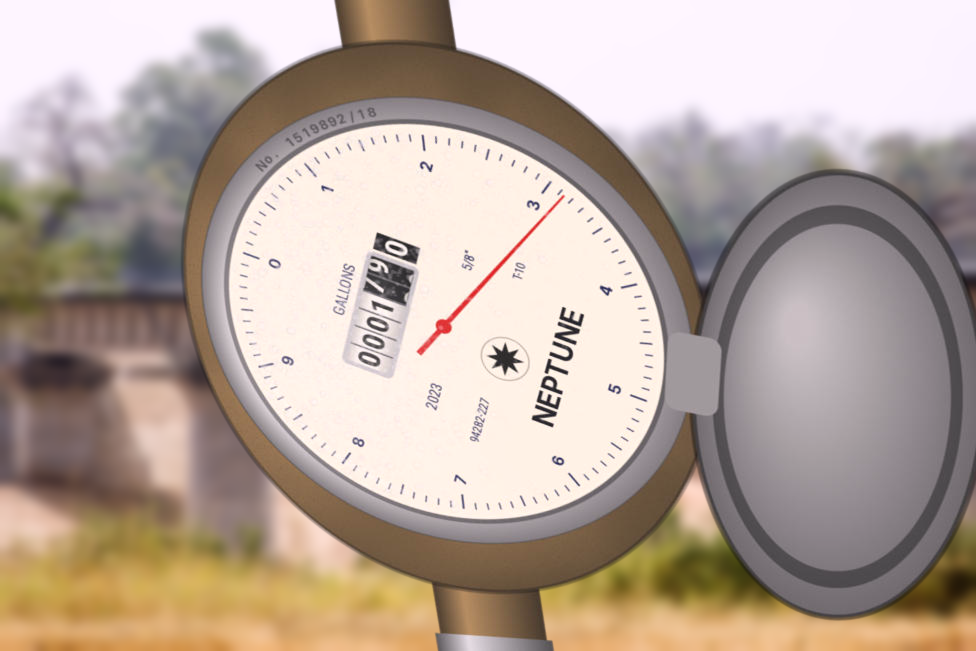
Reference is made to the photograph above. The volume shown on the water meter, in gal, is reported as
1793.1 gal
